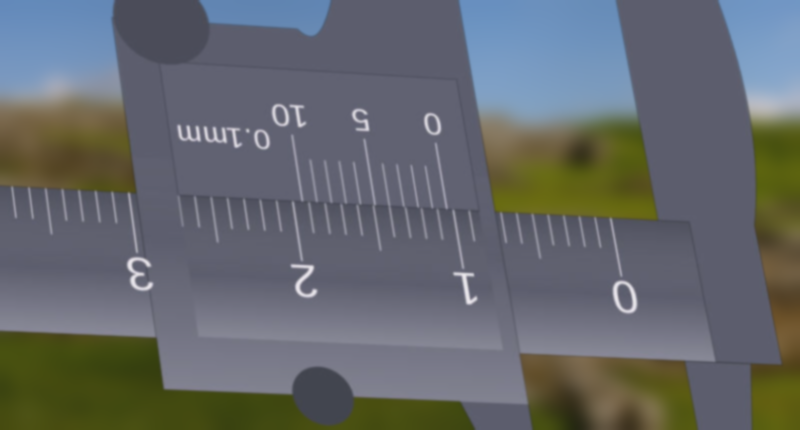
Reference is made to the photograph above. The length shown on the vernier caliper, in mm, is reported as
10.4 mm
